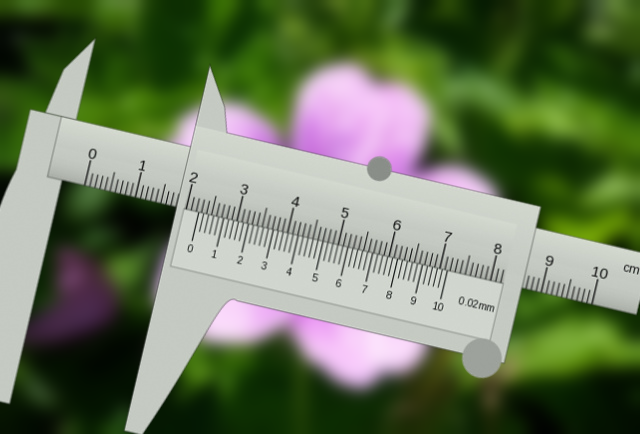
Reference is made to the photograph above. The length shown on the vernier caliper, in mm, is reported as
22.5 mm
